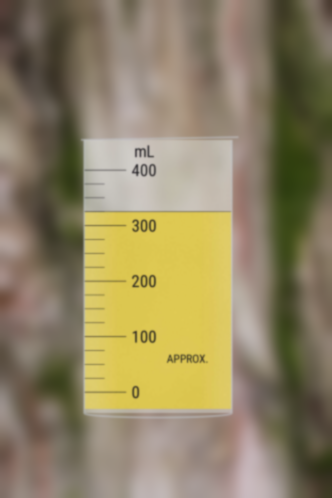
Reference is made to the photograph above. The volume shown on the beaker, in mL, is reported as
325 mL
